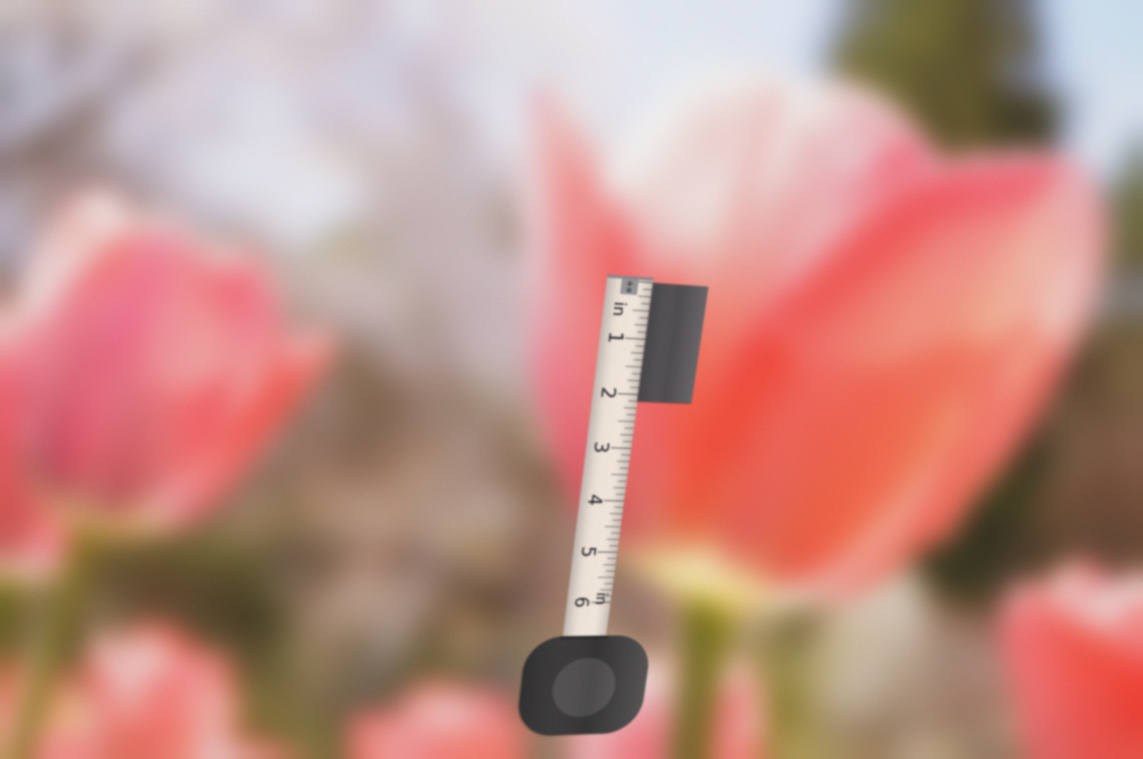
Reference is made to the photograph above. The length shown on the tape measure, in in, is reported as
2.125 in
